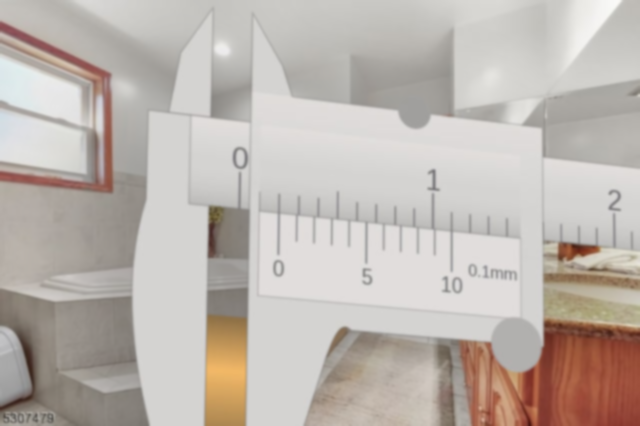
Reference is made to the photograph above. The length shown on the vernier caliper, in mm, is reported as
2.0 mm
